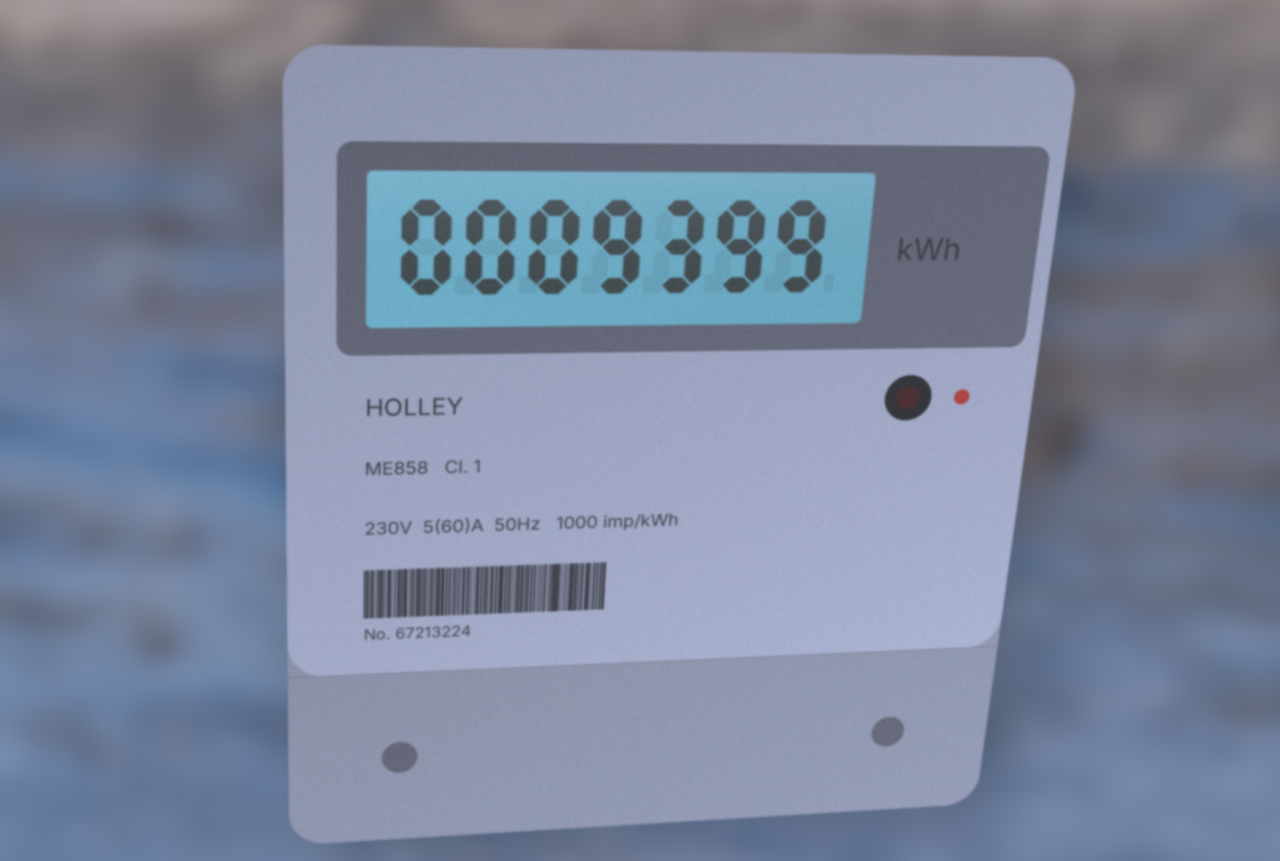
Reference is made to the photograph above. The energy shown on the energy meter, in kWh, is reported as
9399 kWh
